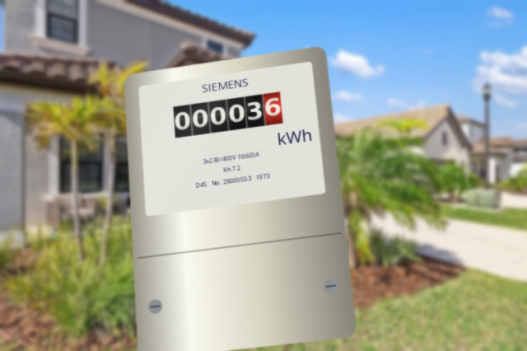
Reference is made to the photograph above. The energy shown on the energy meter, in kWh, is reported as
3.6 kWh
